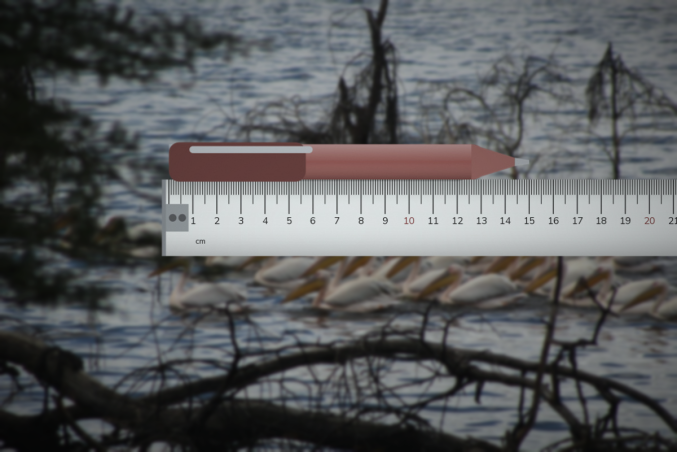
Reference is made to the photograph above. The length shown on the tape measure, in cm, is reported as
15 cm
